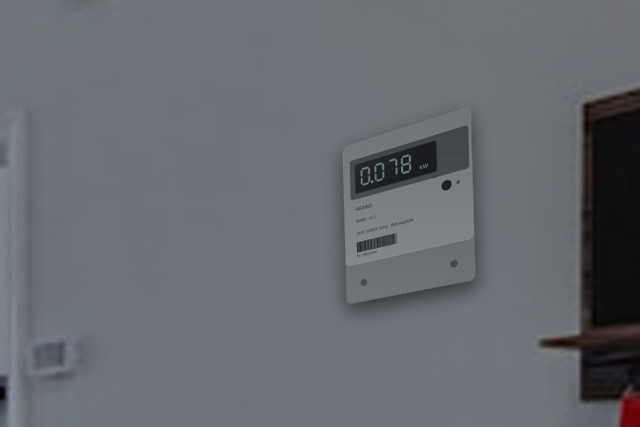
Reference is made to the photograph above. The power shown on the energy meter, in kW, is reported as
0.078 kW
